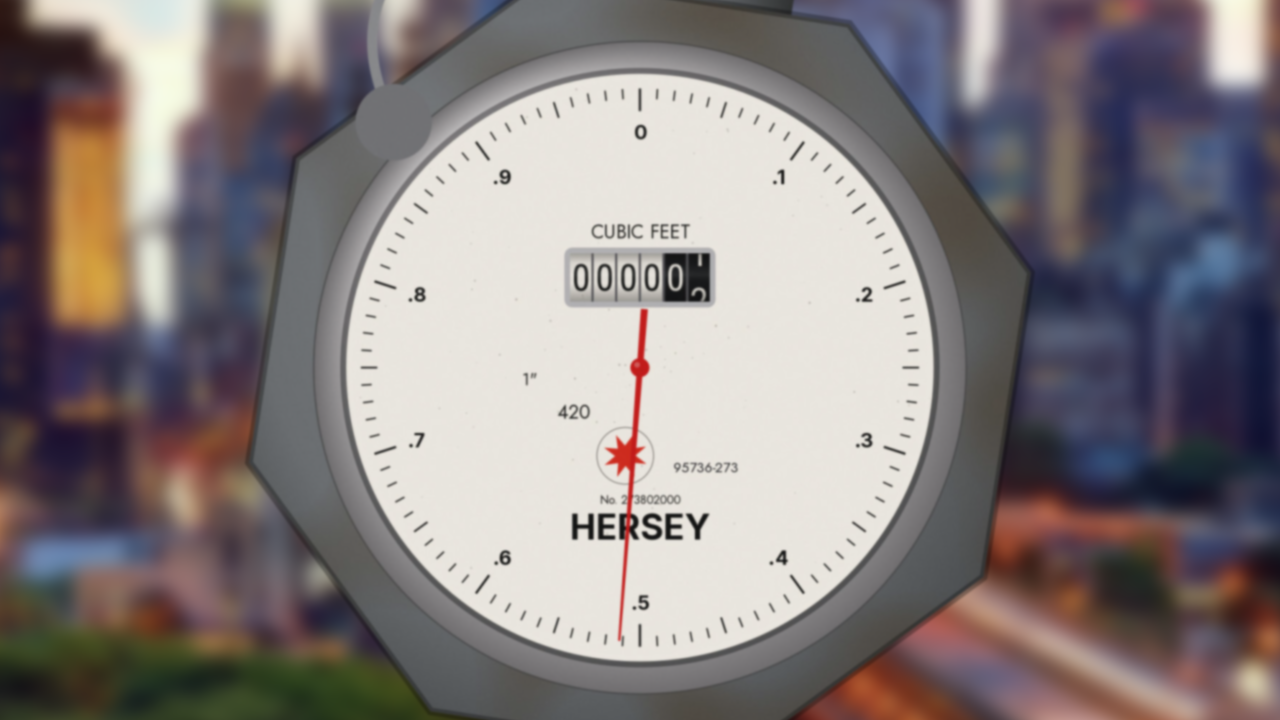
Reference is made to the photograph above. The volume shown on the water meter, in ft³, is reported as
1.51 ft³
